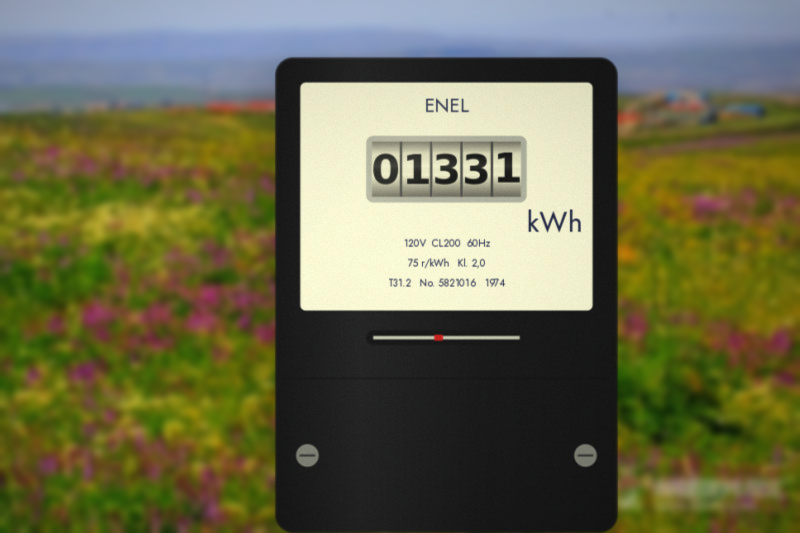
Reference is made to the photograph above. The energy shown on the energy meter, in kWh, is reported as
1331 kWh
